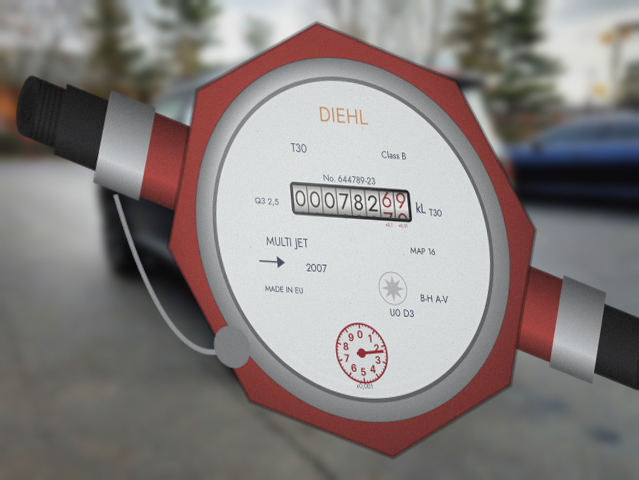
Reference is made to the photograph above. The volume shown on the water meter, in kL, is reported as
782.692 kL
